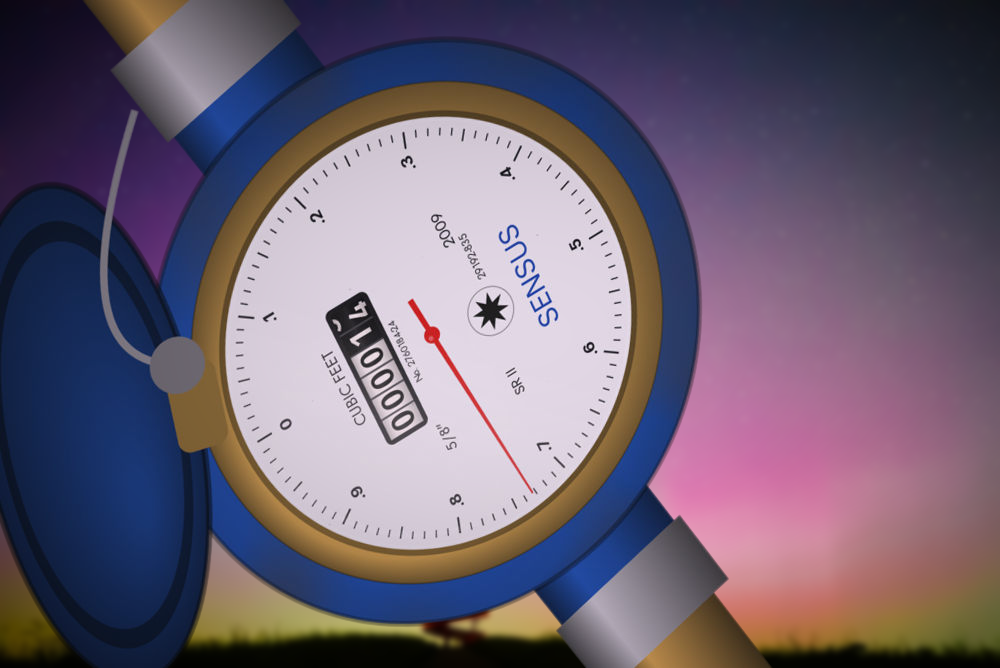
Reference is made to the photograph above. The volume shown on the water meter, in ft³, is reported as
13.73 ft³
